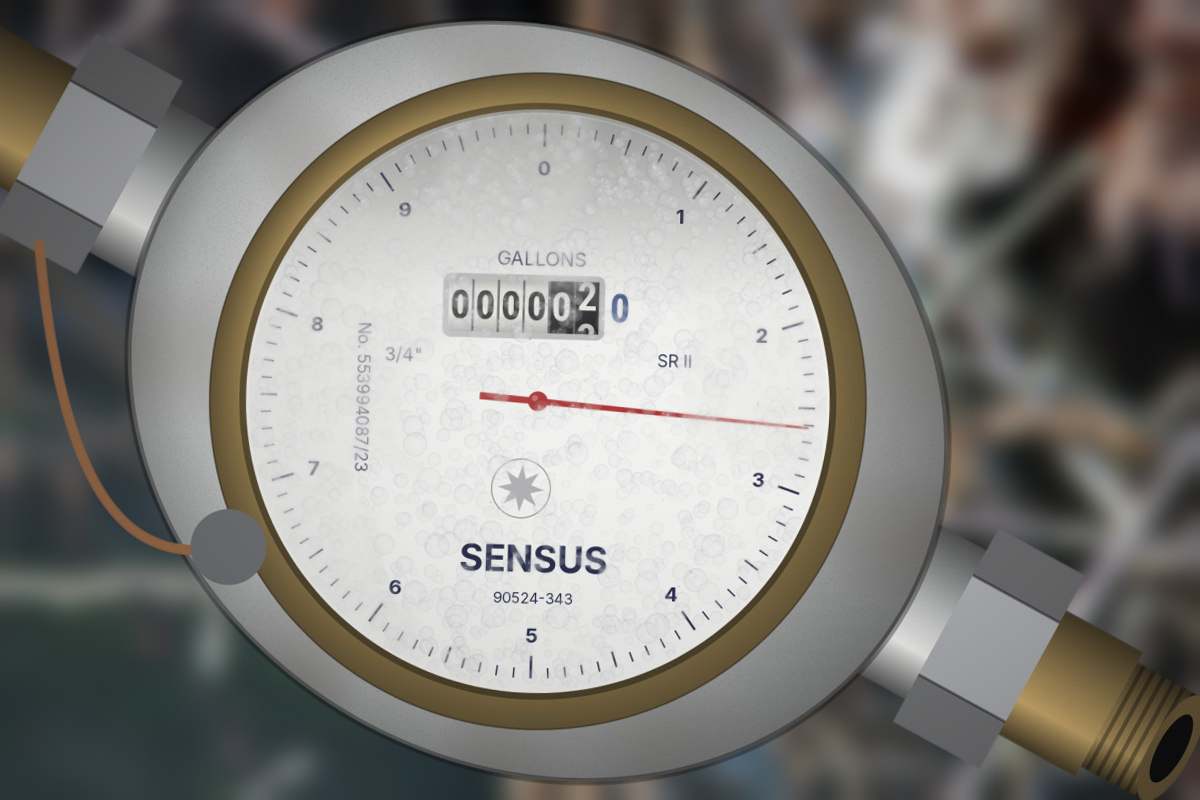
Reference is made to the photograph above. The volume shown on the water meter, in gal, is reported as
22.6 gal
